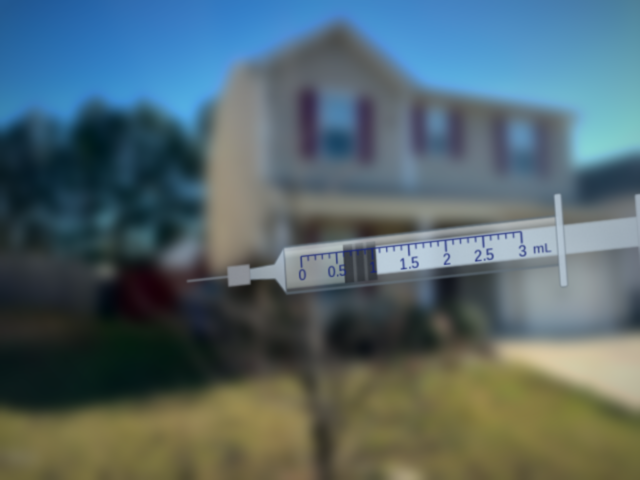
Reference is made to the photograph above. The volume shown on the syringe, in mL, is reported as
0.6 mL
